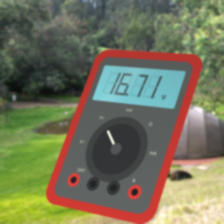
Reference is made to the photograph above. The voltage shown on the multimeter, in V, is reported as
16.71 V
